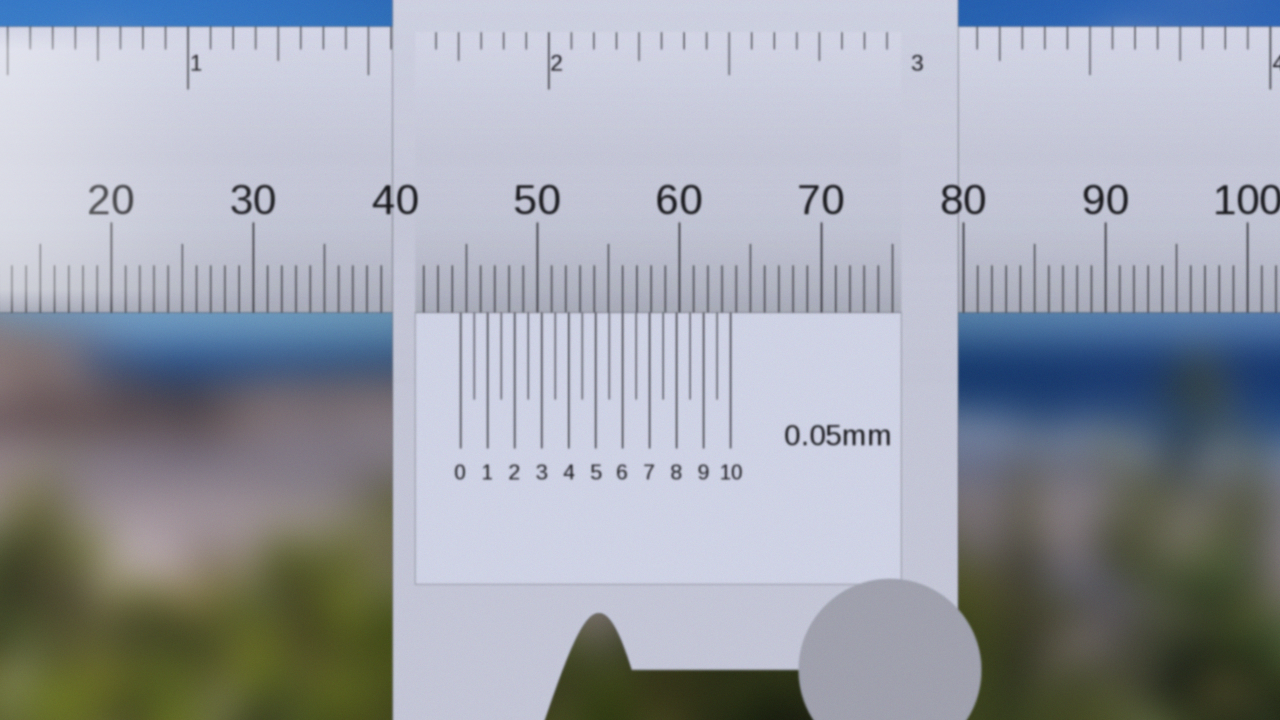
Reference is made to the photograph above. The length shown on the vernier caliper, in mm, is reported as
44.6 mm
